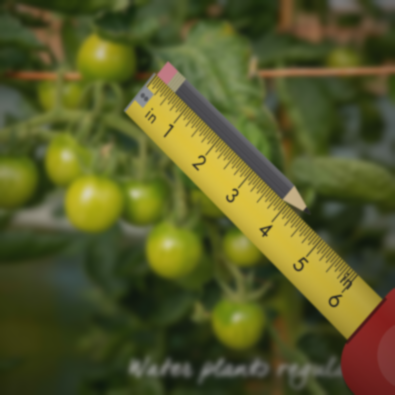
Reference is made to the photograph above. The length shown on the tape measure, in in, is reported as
4.5 in
